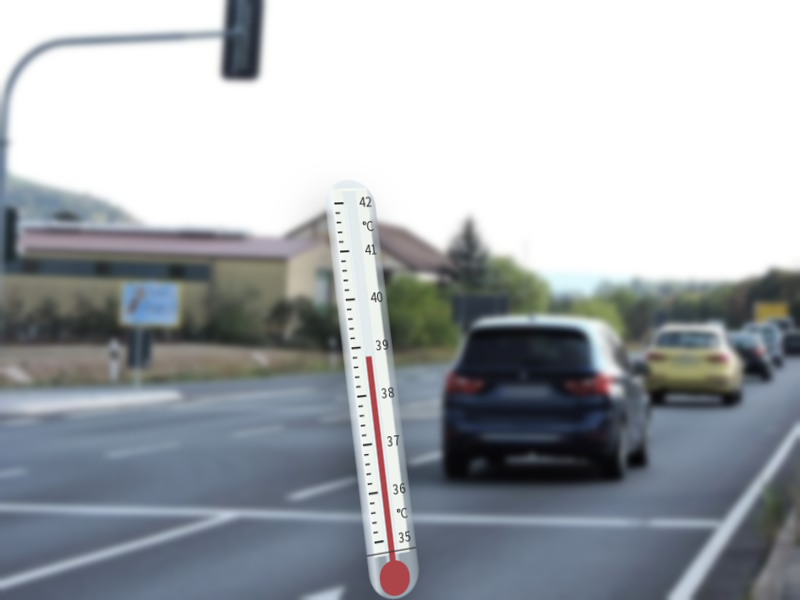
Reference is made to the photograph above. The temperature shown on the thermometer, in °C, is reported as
38.8 °C
